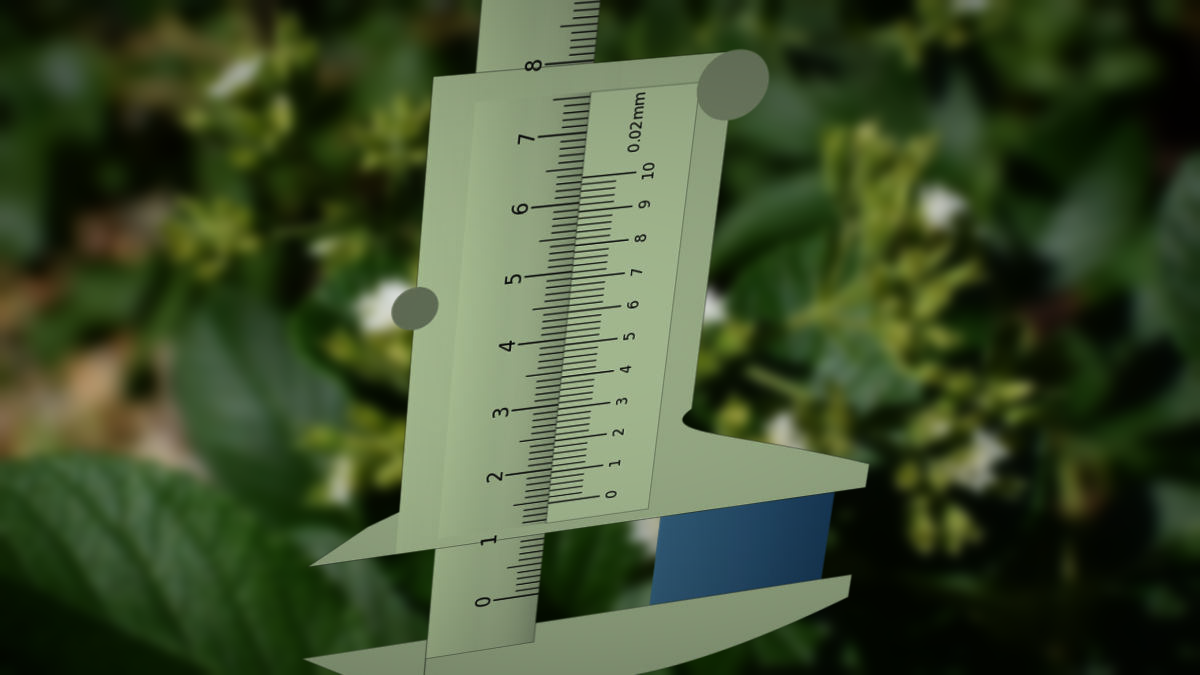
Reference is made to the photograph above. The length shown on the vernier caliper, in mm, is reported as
14.6 mm
